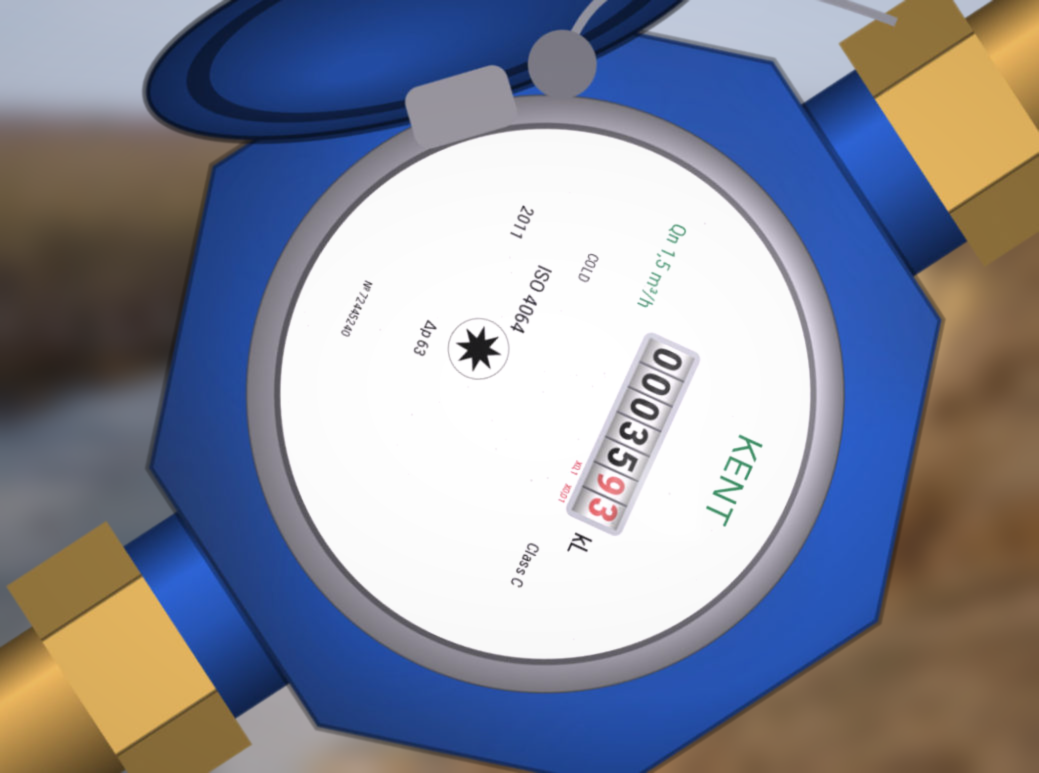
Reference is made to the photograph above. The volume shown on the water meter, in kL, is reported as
35.93 kL
